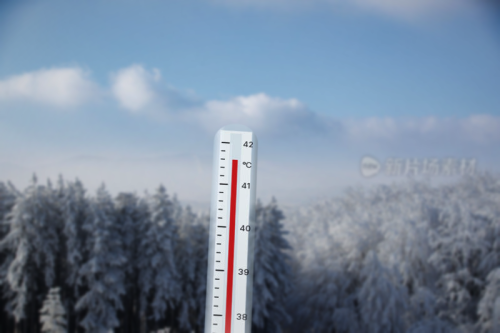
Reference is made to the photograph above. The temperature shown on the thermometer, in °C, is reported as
41.6 °C
